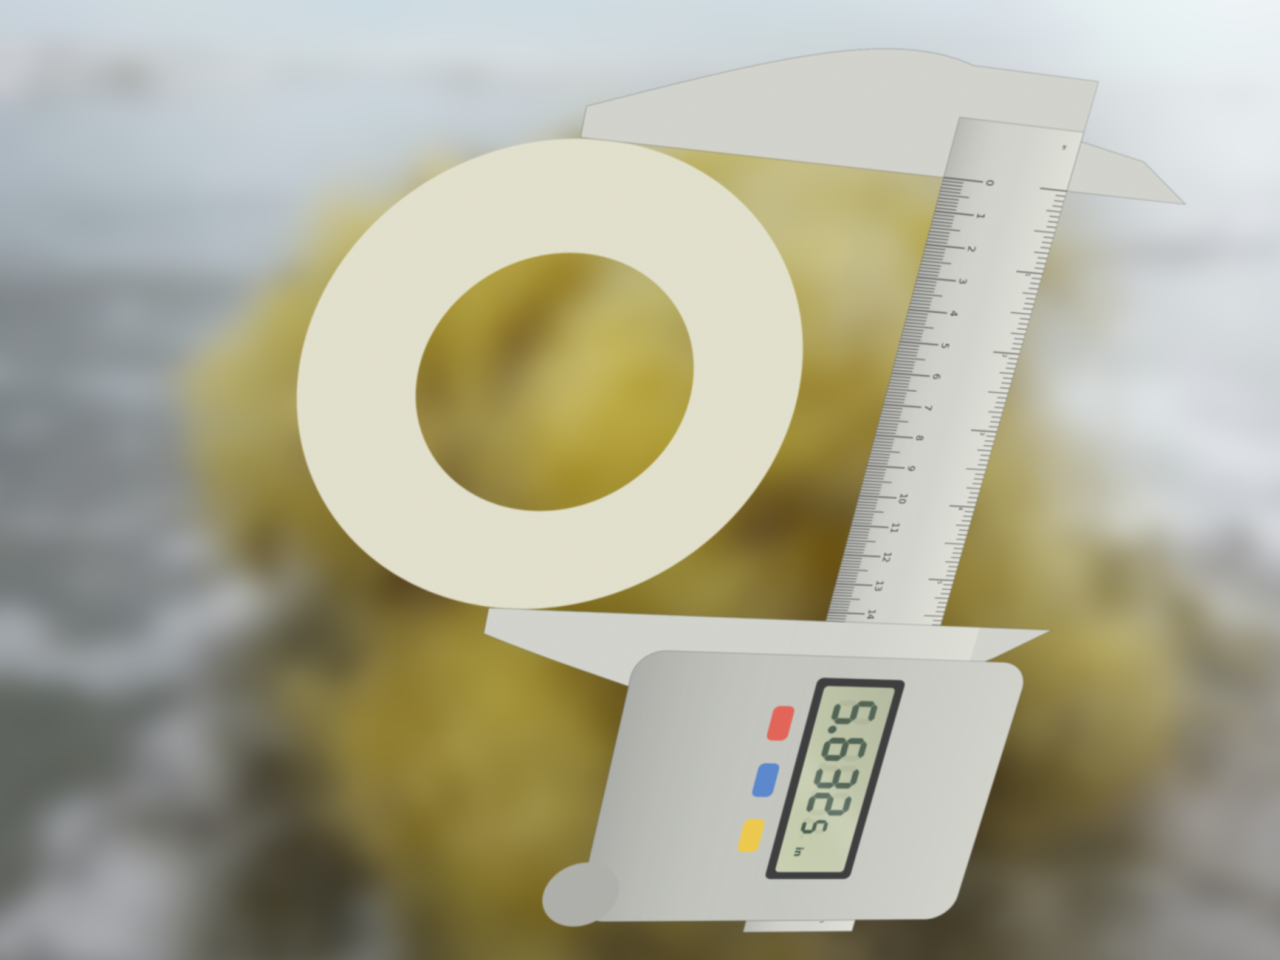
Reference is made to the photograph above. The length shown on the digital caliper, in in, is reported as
5.6325 in
